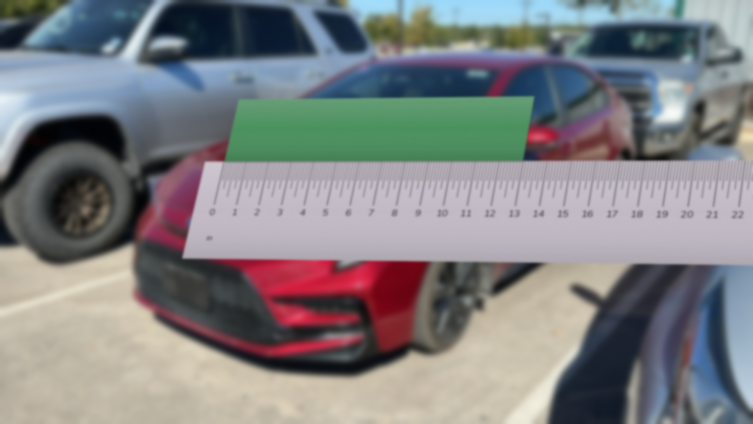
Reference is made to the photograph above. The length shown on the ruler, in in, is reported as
13 in
